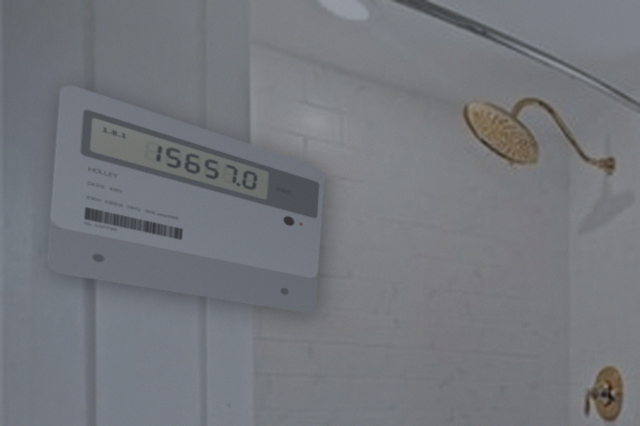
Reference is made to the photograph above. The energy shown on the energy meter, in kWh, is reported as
15657.0 kWh
